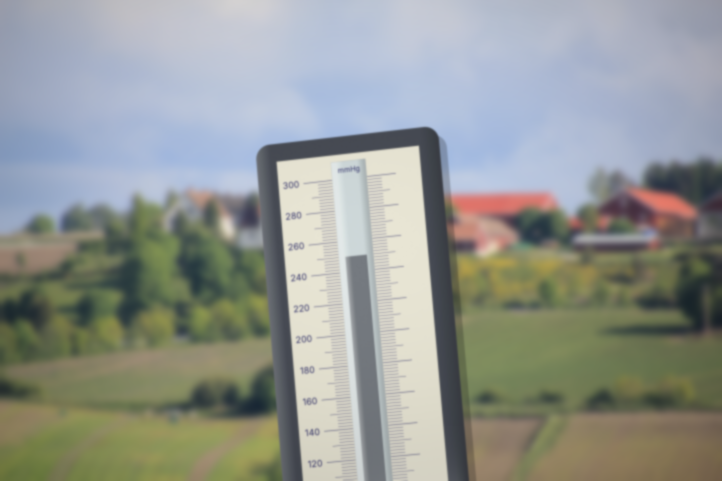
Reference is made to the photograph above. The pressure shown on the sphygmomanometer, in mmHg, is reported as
250 mmHg
